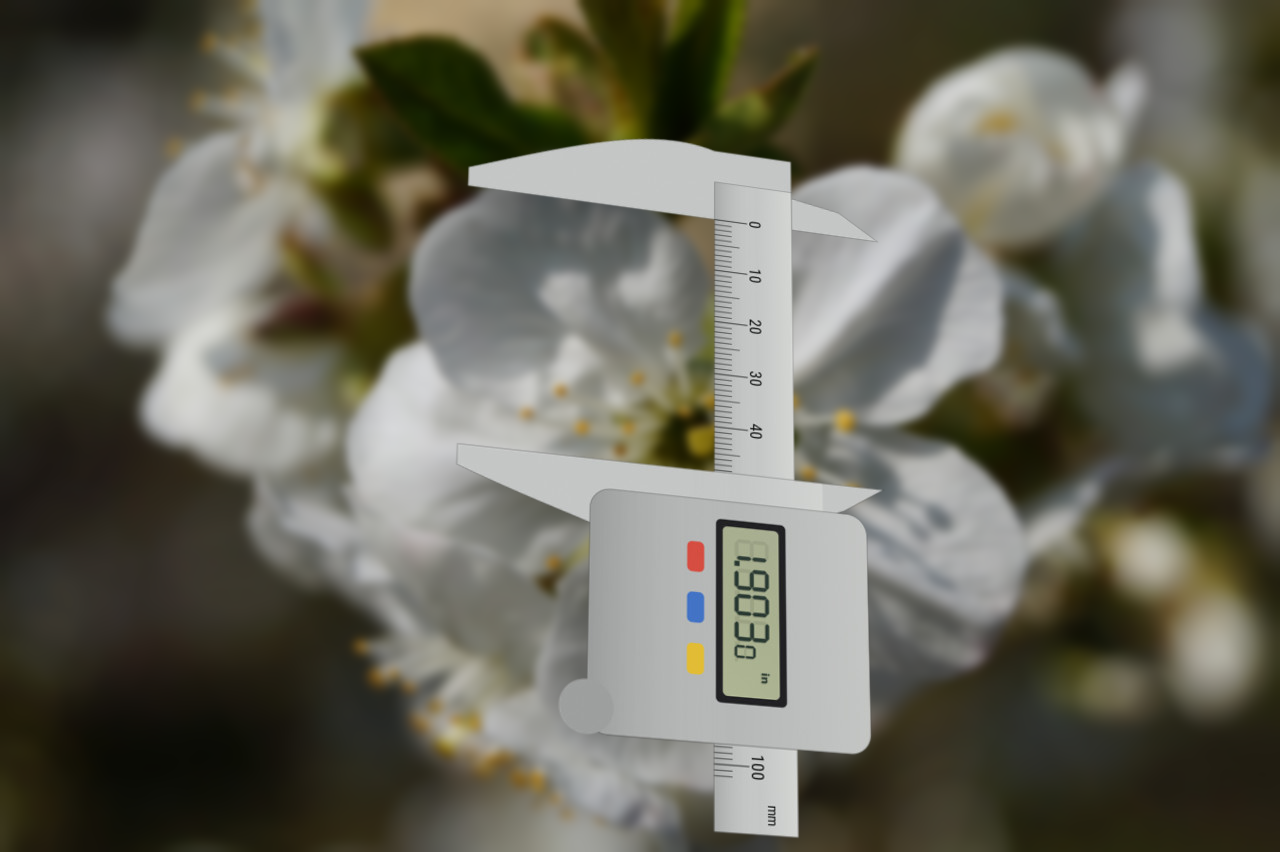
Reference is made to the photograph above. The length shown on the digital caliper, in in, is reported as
1.9030 in
